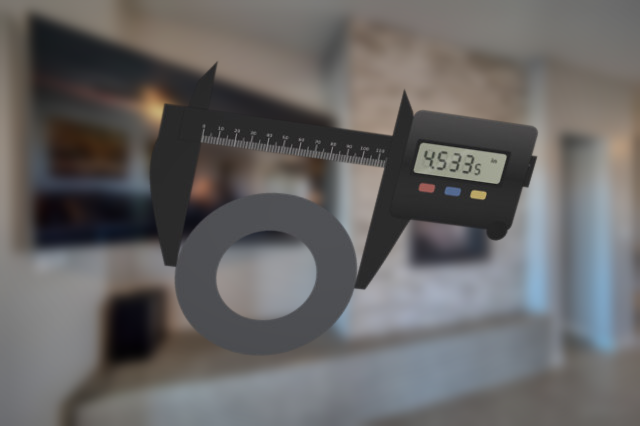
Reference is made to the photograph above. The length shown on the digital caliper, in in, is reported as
4.5335 in
